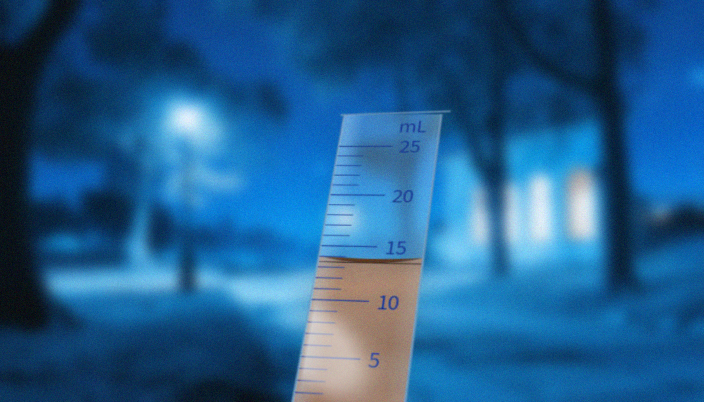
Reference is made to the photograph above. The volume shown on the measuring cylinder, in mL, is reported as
13.5 mL
